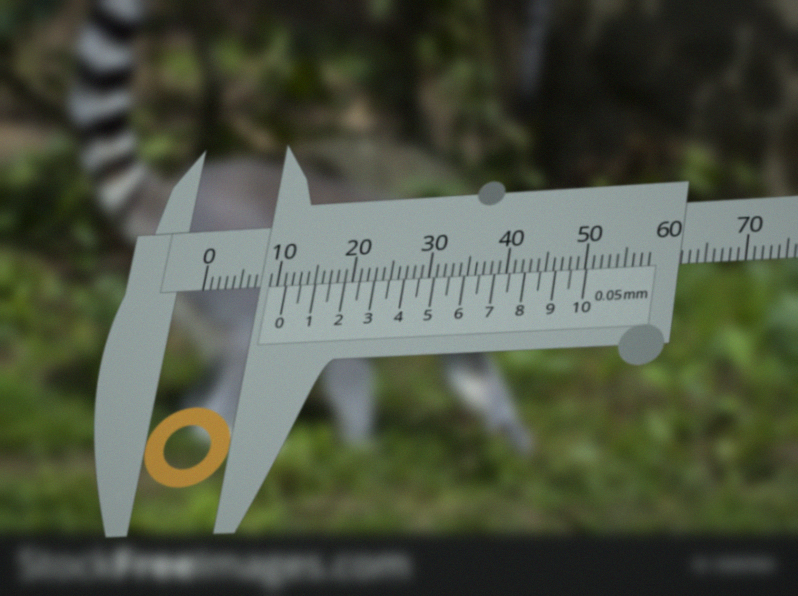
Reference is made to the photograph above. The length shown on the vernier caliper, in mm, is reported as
11.2 mm
